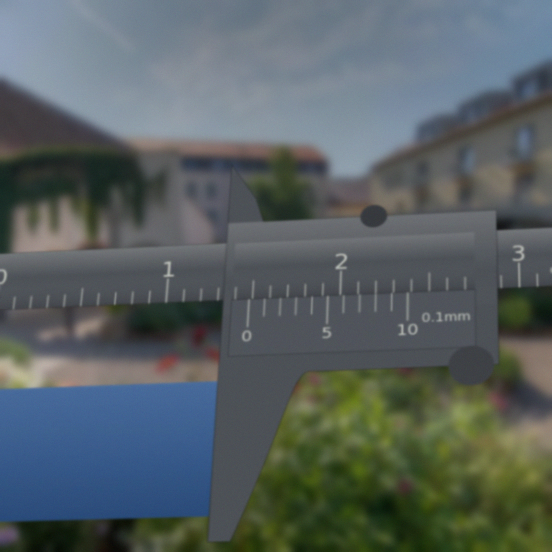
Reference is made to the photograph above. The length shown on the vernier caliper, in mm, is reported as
14.8 mm
